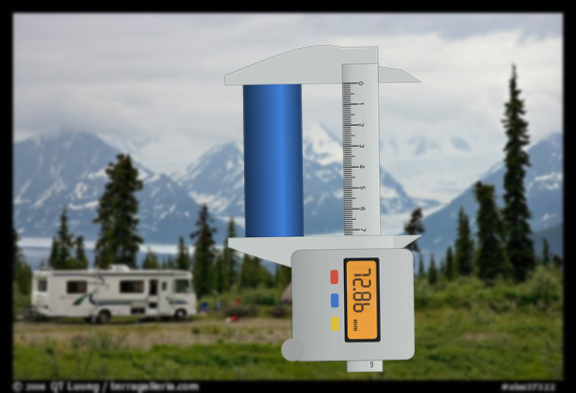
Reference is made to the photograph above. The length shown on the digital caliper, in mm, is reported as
72.86 mm
